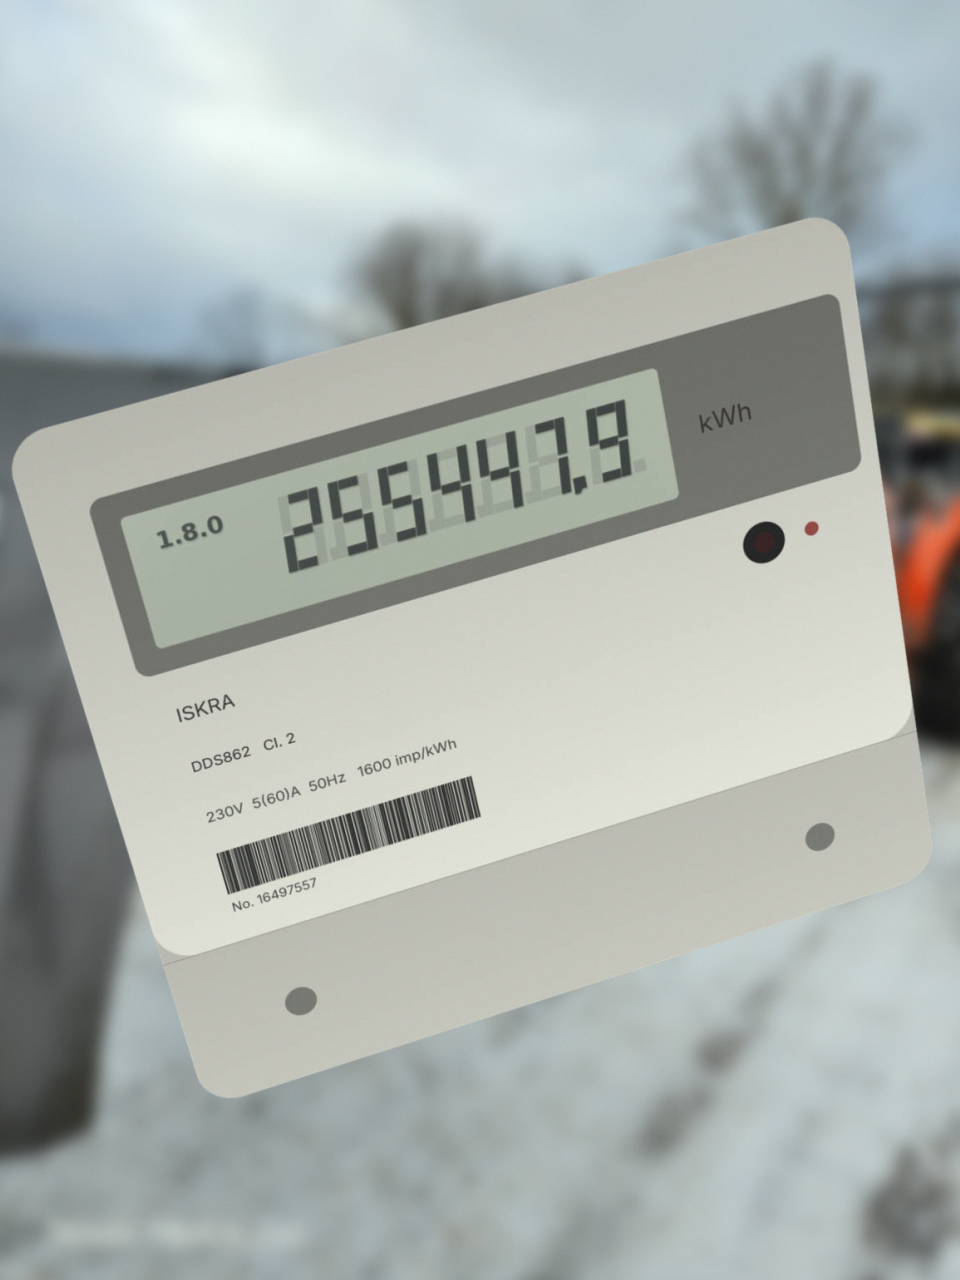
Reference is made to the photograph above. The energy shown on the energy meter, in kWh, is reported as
255447.9 kWh
